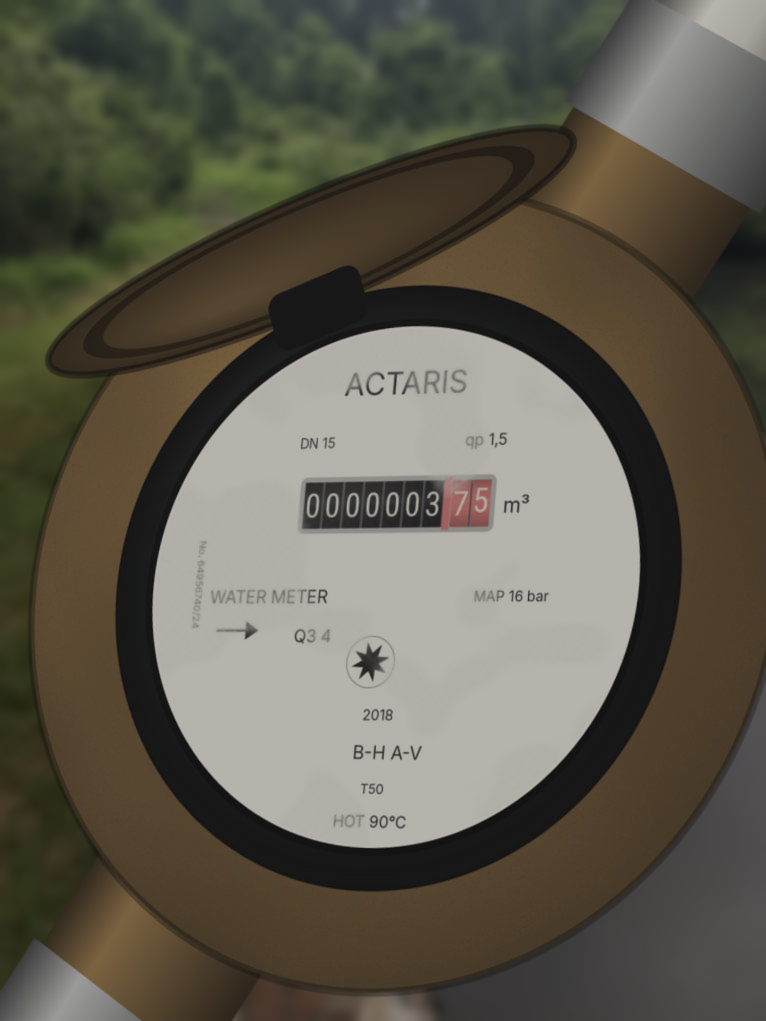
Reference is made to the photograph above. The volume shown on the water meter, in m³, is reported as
3.75 m³
